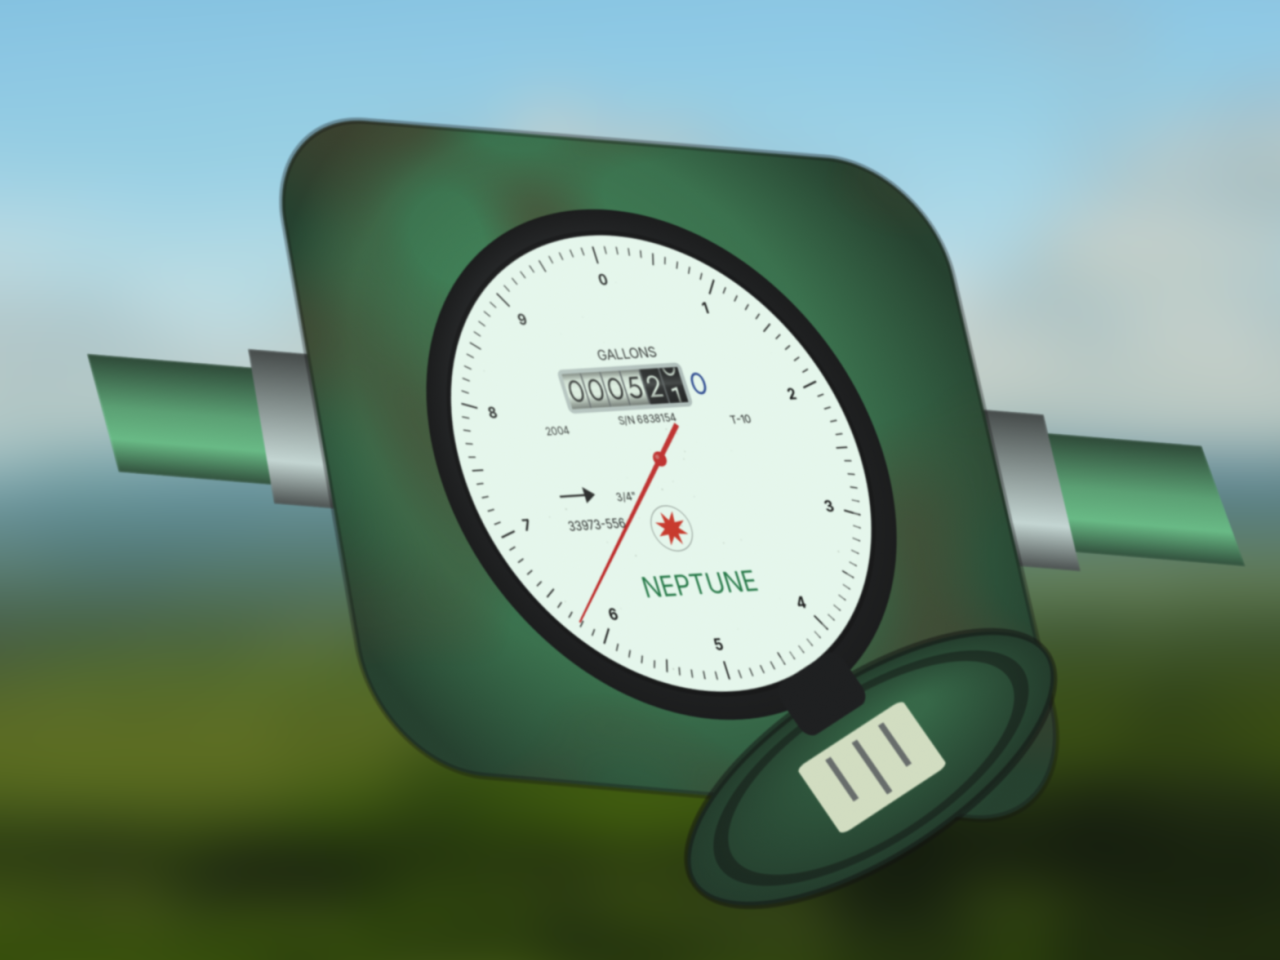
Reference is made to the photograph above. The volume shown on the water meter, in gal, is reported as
5206.2 gal
